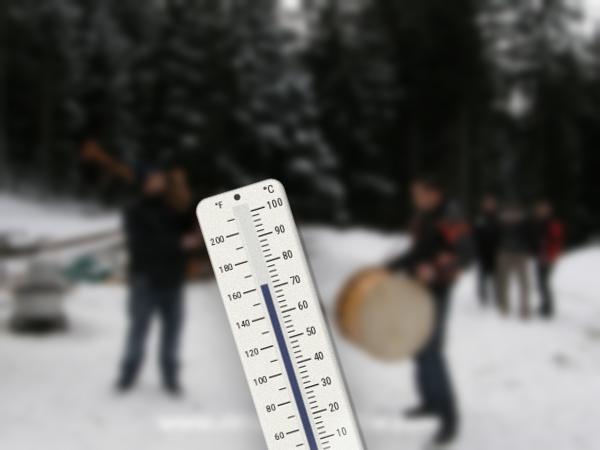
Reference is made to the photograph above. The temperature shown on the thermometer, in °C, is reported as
72 °C
